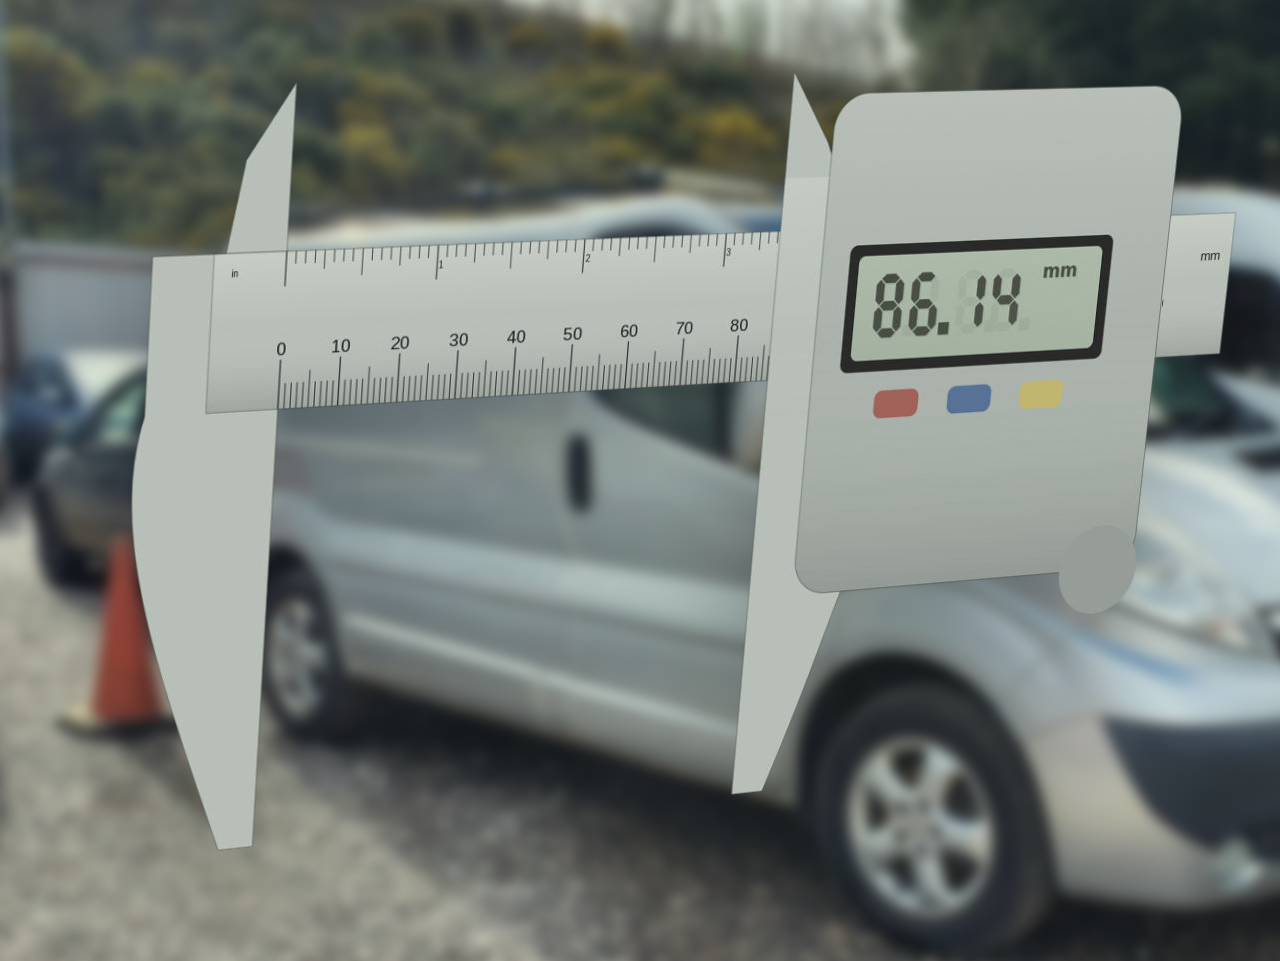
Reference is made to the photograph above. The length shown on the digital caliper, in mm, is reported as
86.14 mm
